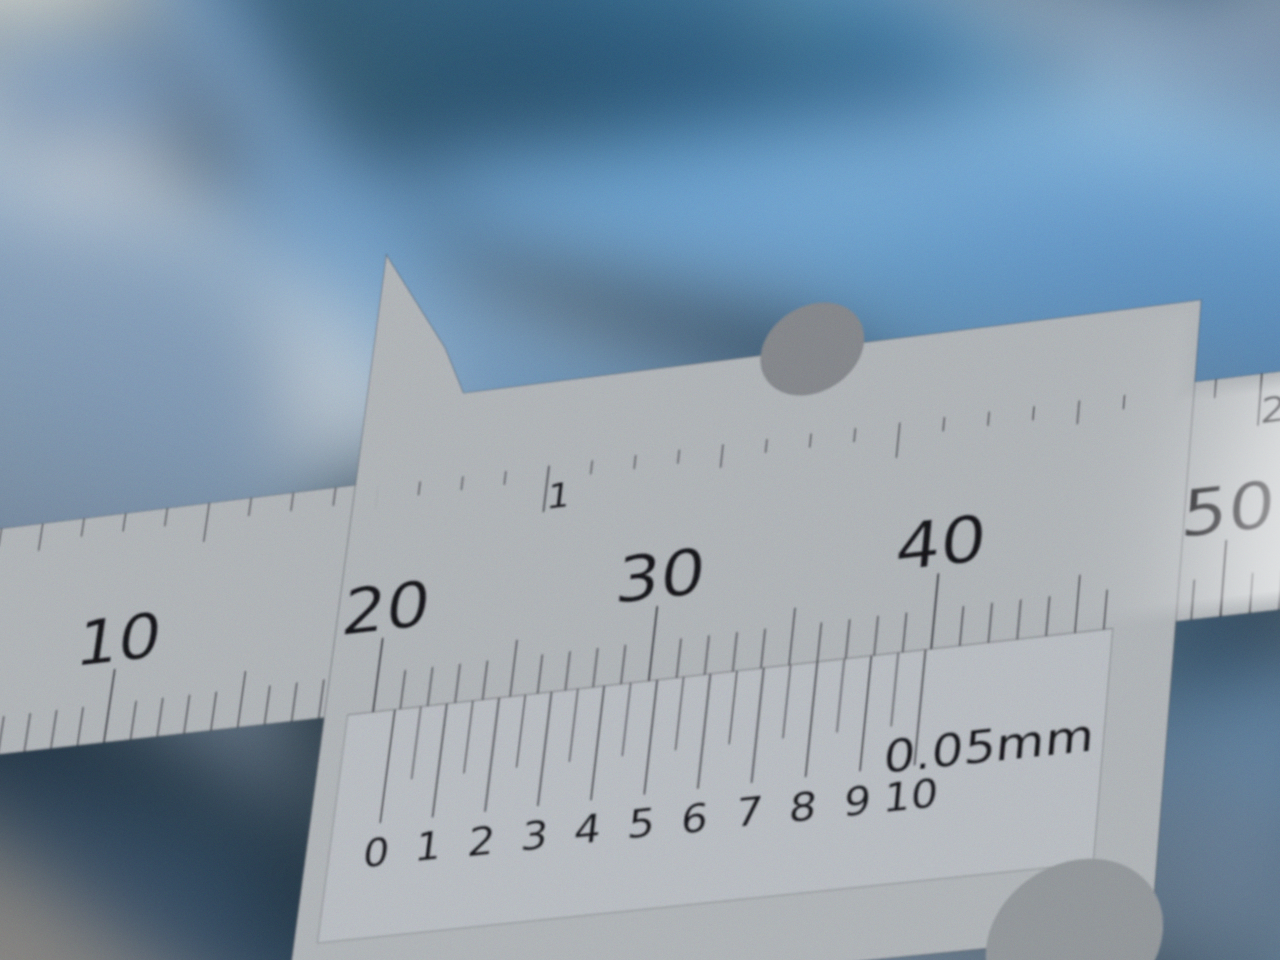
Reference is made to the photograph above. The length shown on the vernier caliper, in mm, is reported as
20.8 mm
